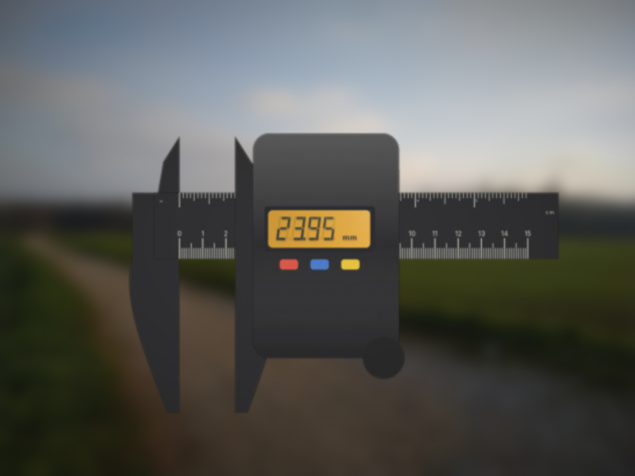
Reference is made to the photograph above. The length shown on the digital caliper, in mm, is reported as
23.95 mm
